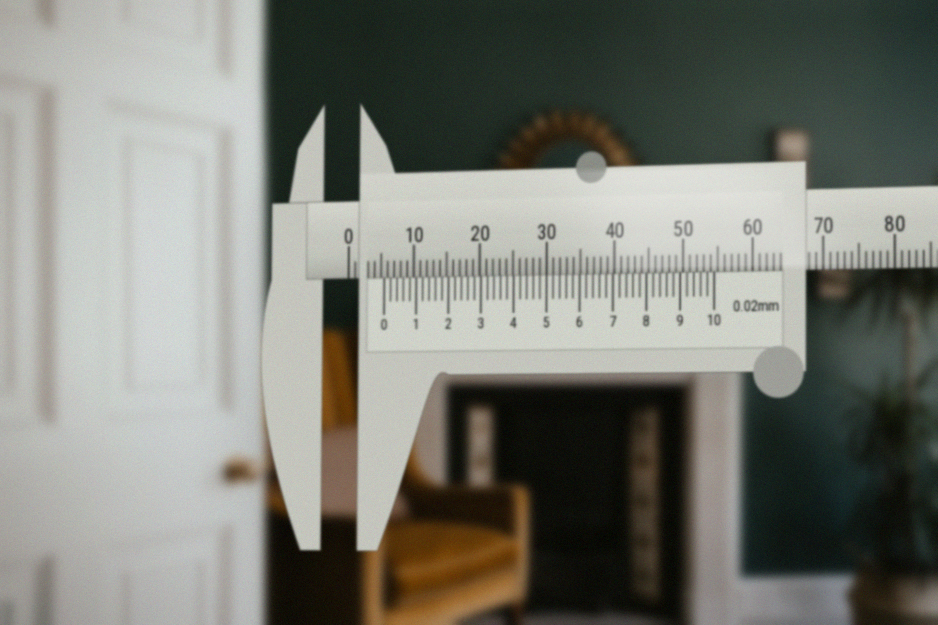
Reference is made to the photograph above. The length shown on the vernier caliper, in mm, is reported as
5.5 mm
